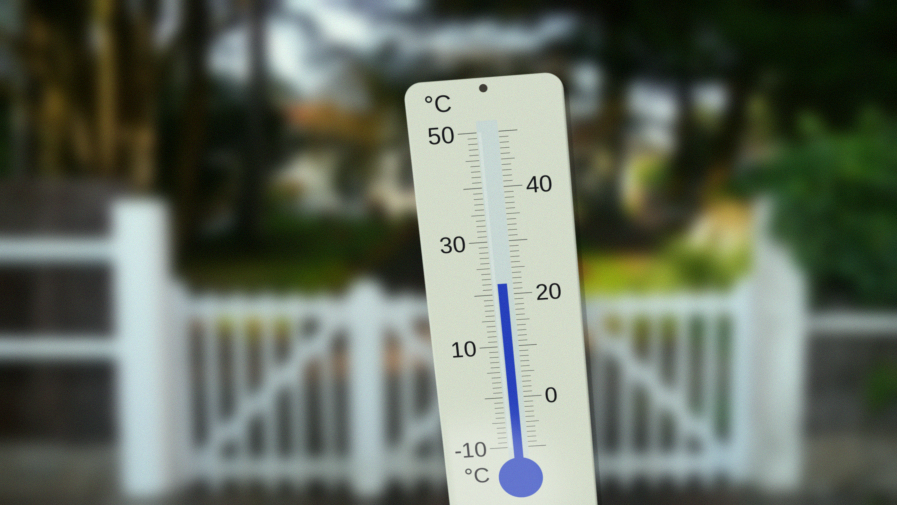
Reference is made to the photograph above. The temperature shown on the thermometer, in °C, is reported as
22 °C
